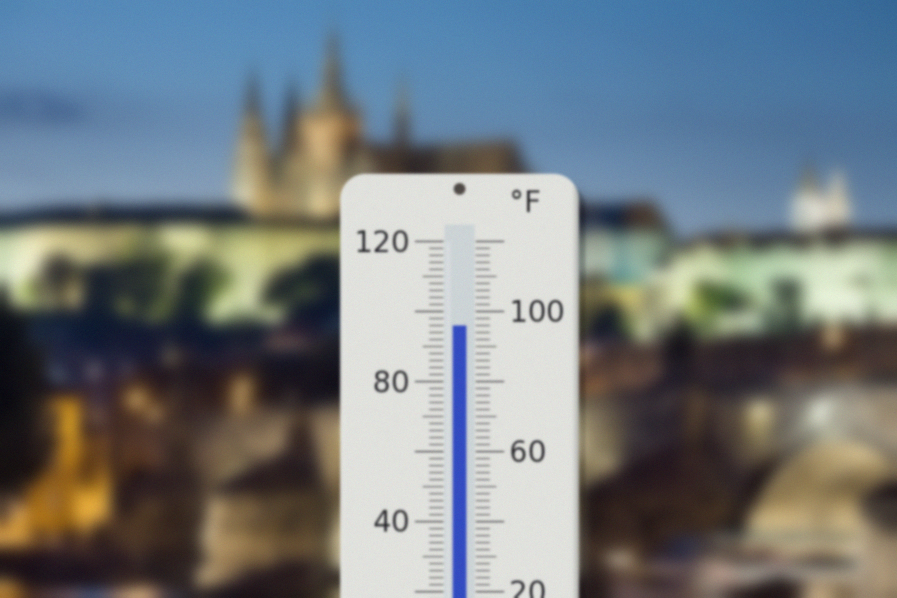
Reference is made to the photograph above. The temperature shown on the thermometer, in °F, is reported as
96 °F
